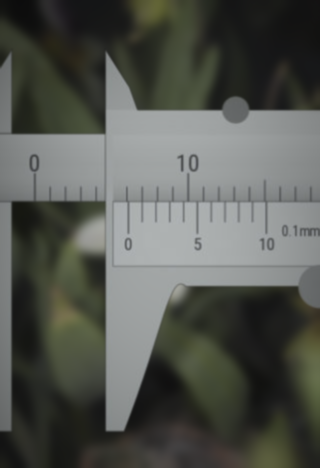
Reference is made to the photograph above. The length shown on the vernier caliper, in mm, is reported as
6.1 mm
